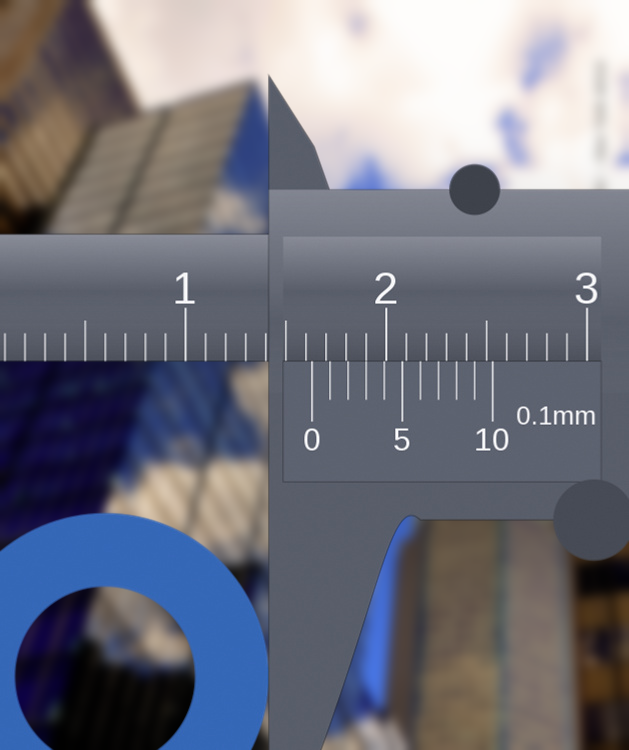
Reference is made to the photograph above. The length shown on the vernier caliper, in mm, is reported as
16.3 mm
